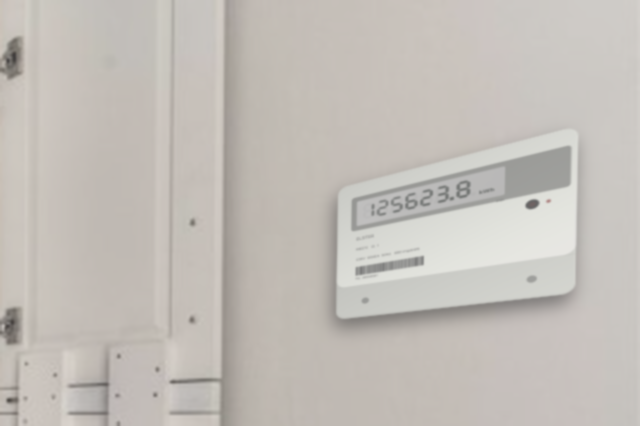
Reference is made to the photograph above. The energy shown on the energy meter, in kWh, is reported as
125623.8 kWh
